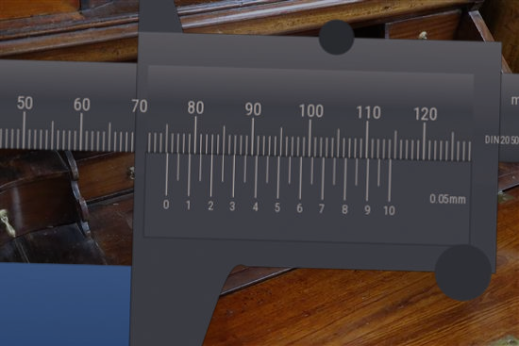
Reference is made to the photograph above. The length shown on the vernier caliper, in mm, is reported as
75.2 mm
